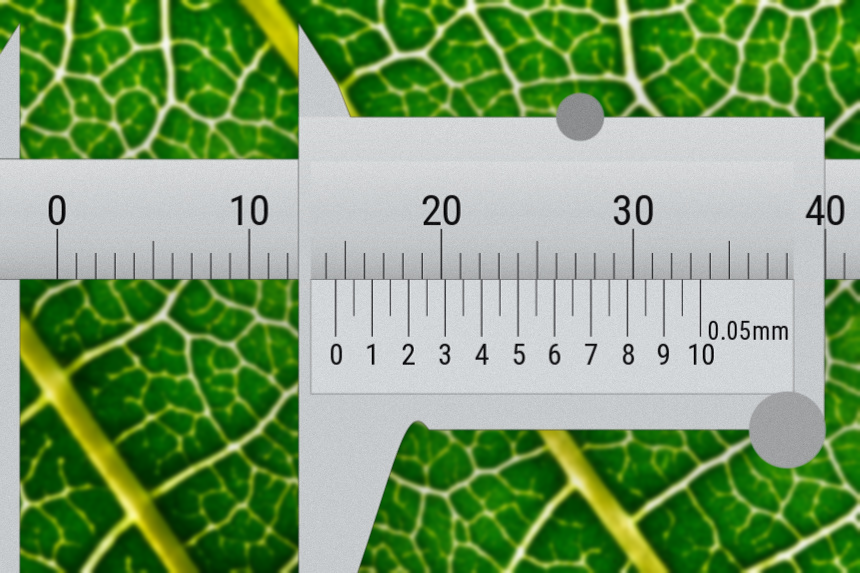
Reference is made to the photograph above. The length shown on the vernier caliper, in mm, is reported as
14.5 mm
